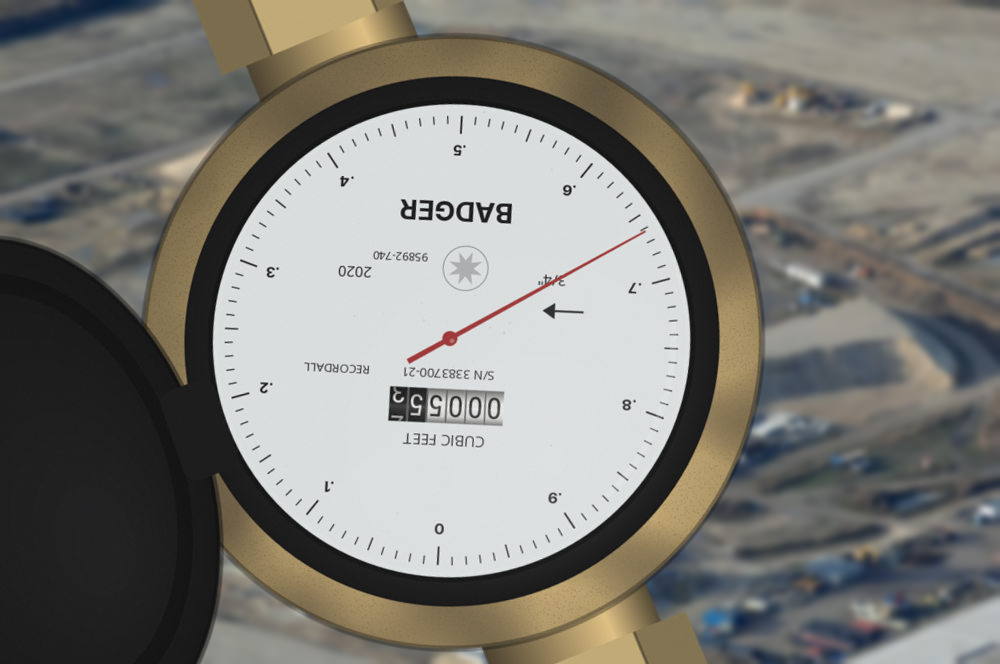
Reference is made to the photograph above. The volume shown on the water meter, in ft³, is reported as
552.66 ft³
